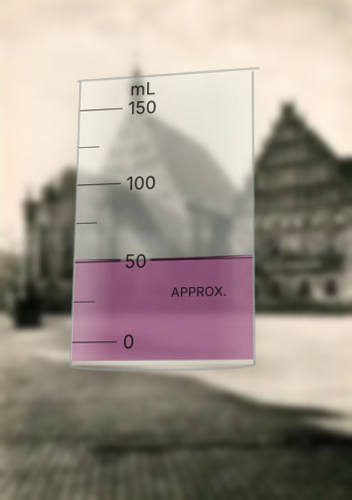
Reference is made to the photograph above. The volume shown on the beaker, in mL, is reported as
50 mL
